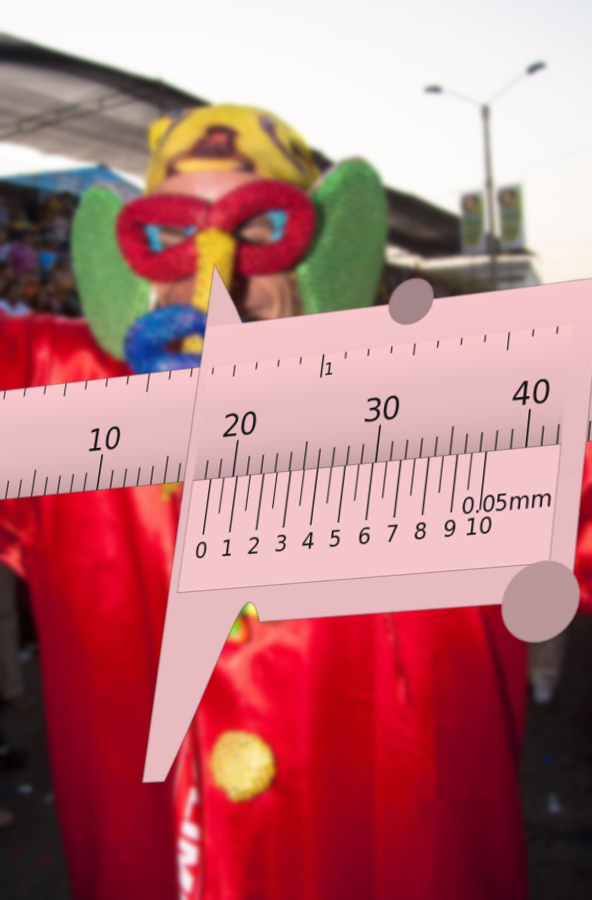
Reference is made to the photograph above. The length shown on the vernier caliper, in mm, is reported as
18.4 mm
